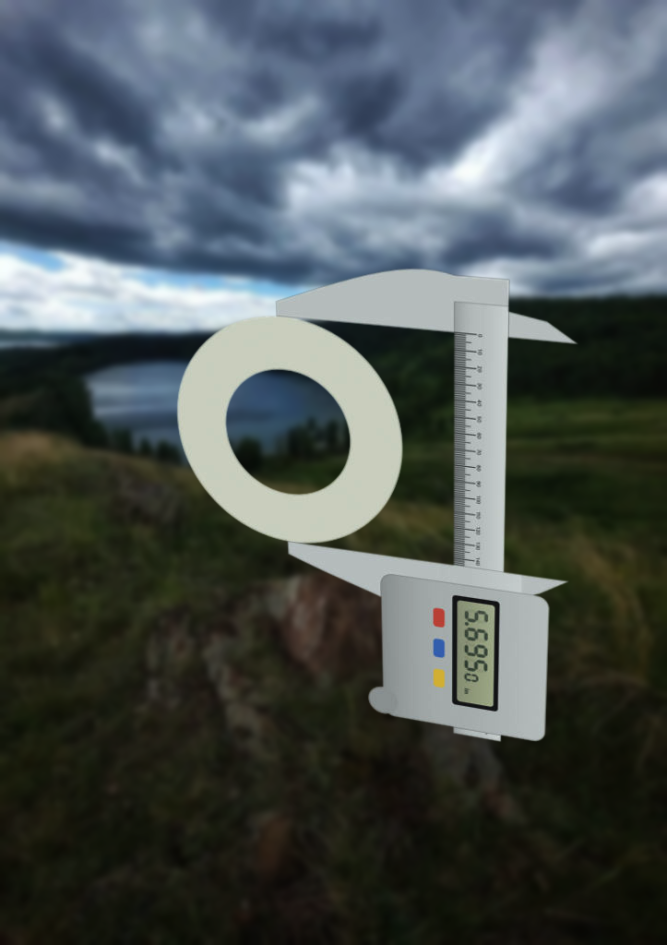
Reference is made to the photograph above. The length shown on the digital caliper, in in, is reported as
5.6950 in
